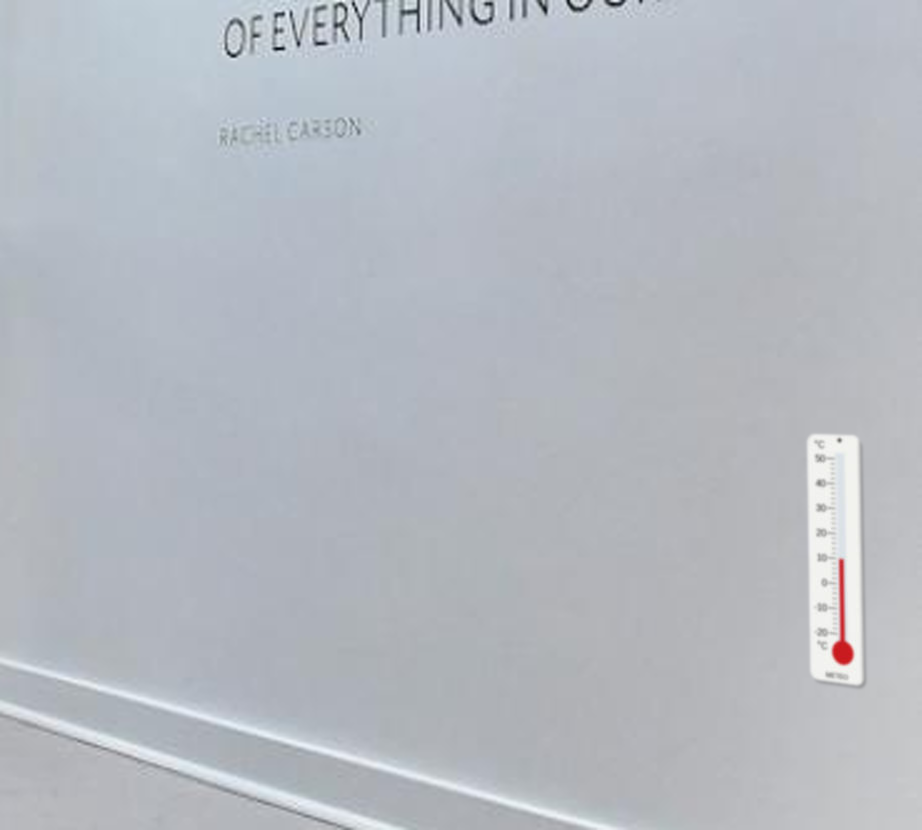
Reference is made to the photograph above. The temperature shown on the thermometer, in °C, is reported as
10 °C
